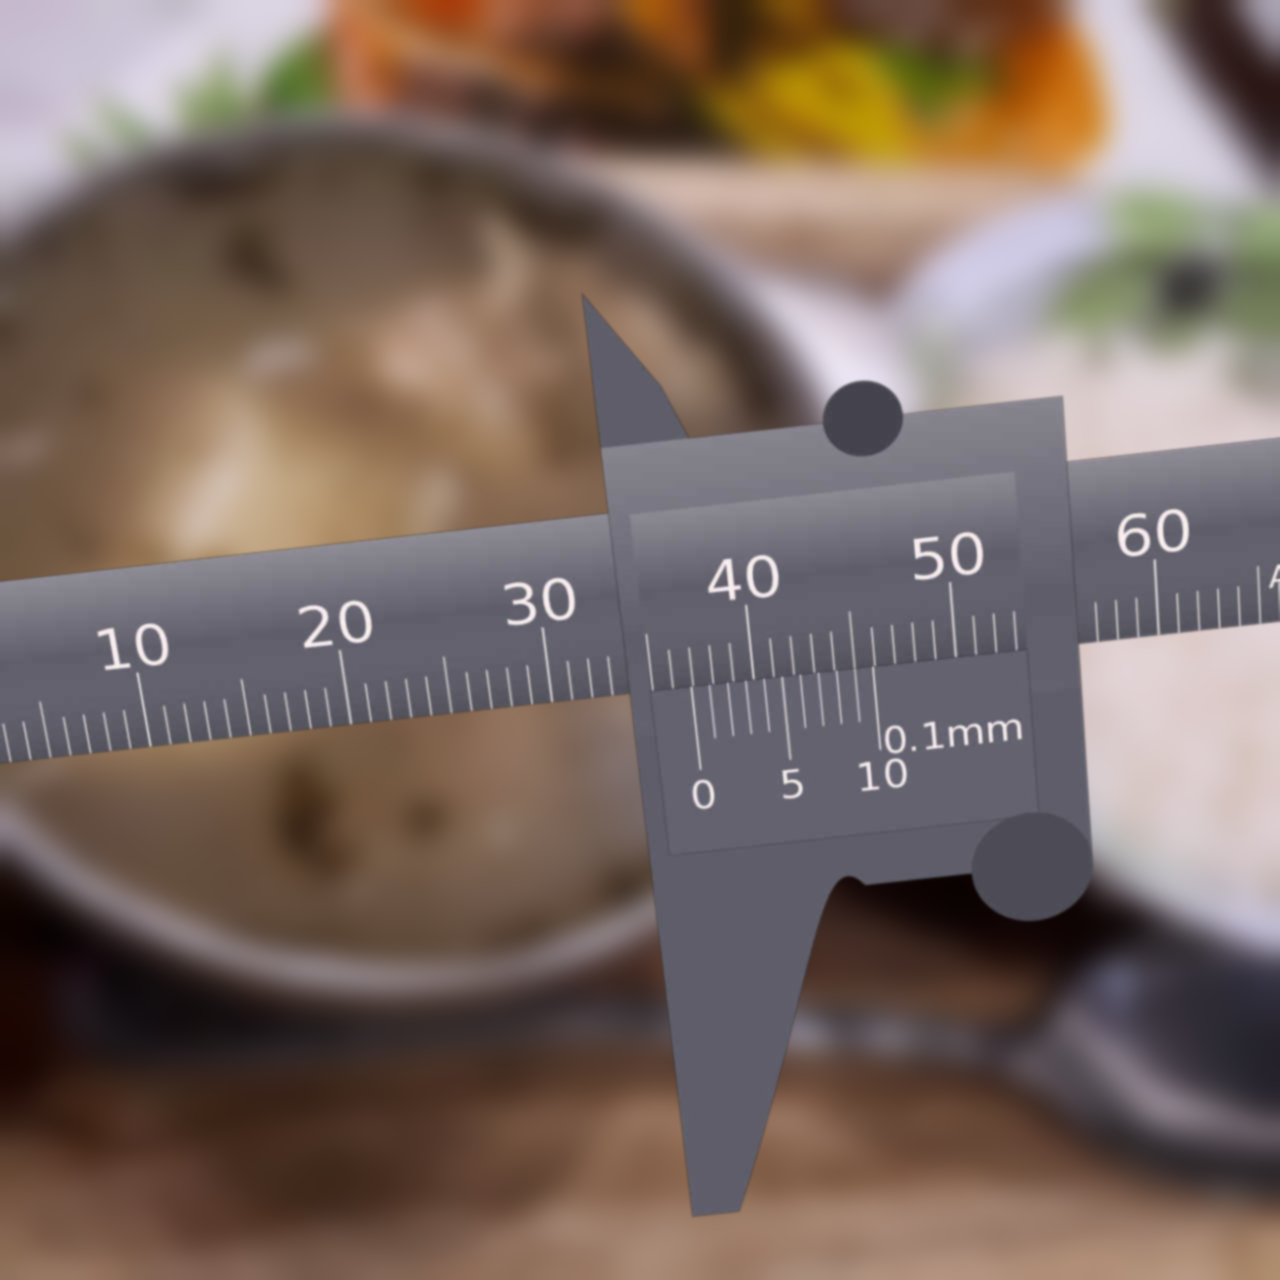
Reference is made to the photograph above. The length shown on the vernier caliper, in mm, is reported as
36.9 mm
